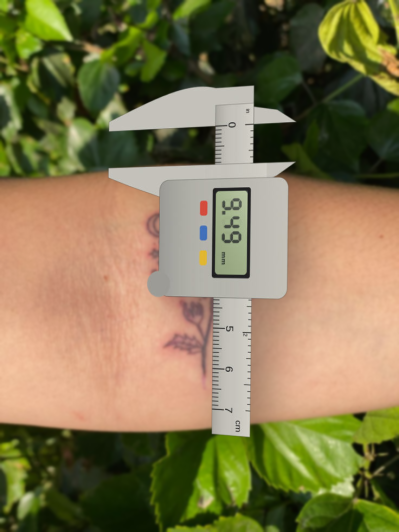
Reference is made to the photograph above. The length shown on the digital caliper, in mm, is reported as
9.49 mm
